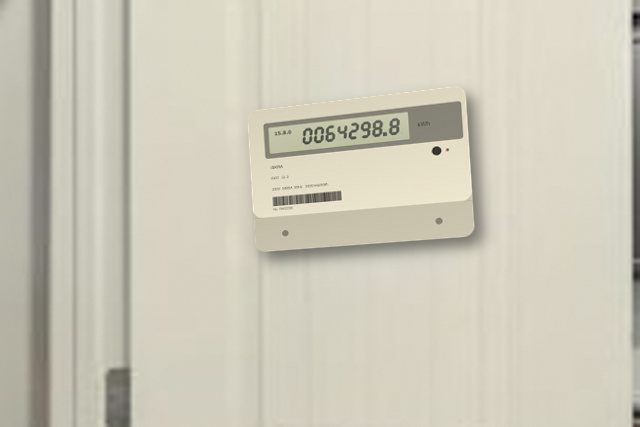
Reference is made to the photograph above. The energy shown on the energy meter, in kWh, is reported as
64298.8 kWh
